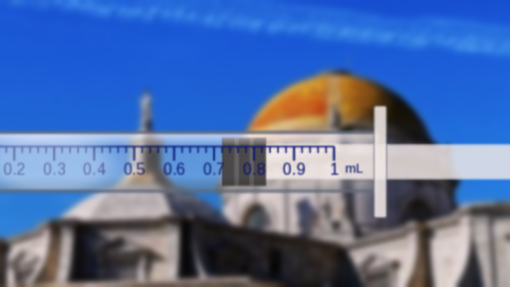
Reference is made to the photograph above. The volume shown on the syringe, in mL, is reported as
0.72 mL
